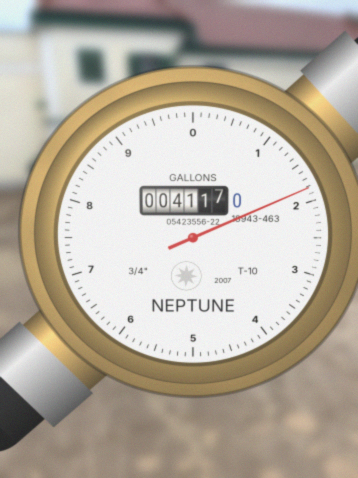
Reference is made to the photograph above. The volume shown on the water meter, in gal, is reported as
41171.8 gal
